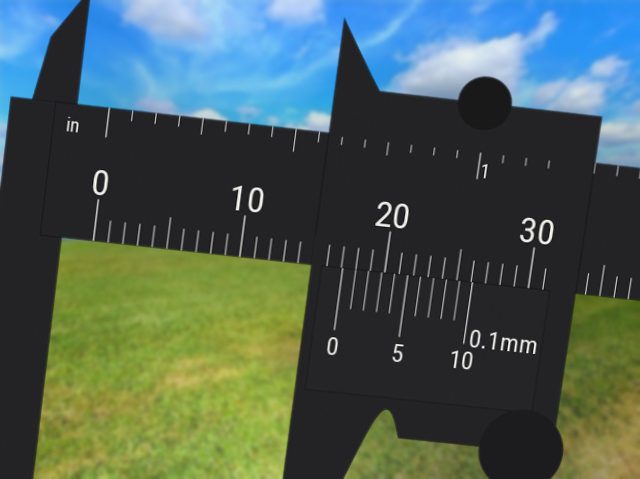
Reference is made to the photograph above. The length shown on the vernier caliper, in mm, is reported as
17.1 mm
